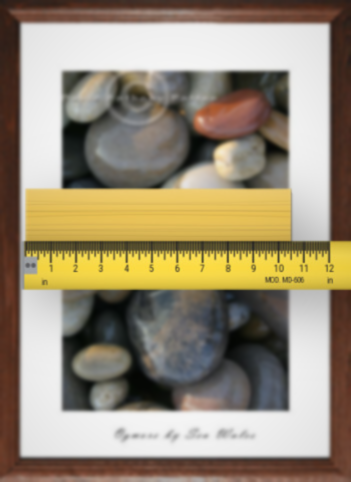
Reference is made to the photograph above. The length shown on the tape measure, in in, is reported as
10.5 in
